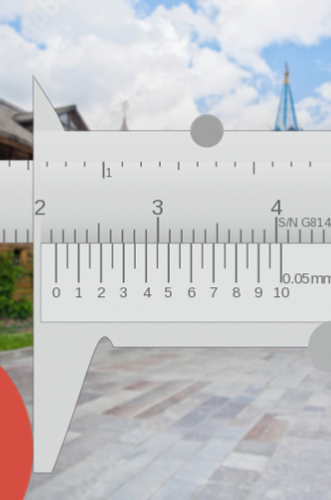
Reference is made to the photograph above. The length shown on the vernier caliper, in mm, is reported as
21.4 mm
